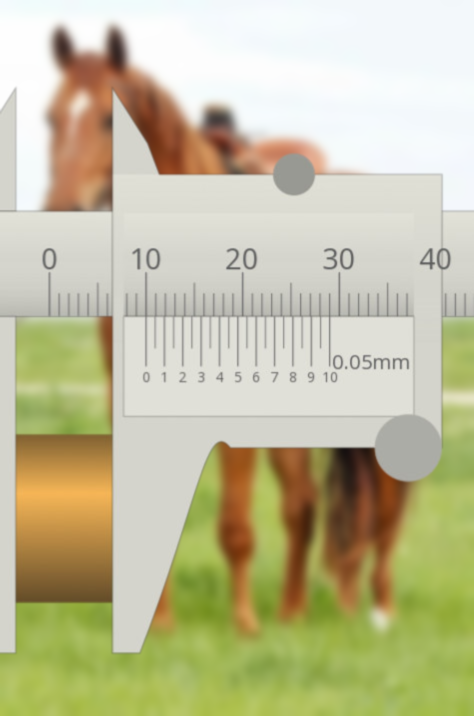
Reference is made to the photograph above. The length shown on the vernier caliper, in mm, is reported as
10.0 mm
